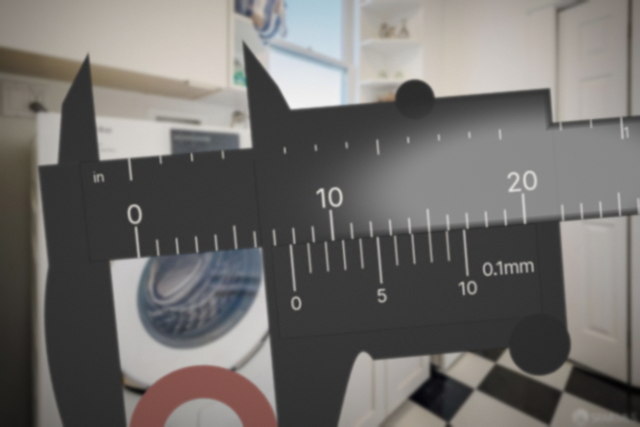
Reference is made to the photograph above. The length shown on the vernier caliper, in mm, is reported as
7.8 mm
